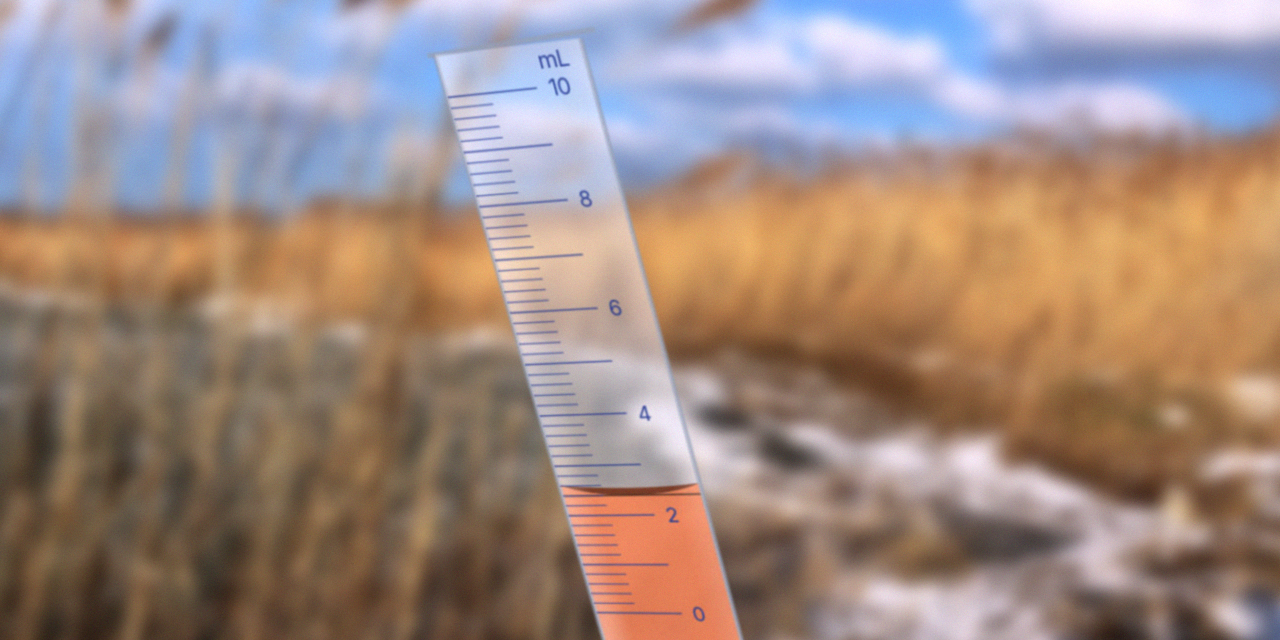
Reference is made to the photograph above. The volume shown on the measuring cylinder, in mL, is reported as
2.4 mL
